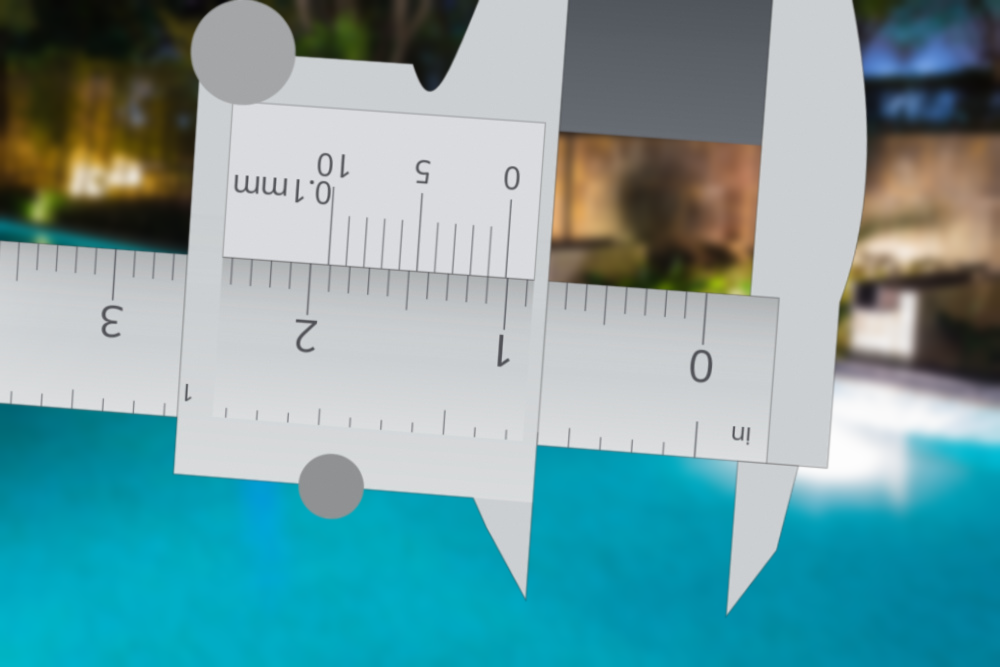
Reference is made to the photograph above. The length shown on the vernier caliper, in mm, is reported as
10.1 mm
